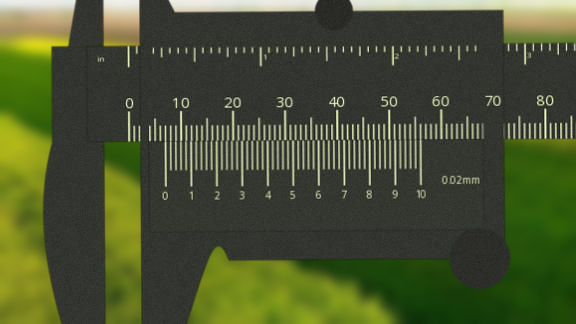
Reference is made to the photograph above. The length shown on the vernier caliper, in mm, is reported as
7.0 mm
